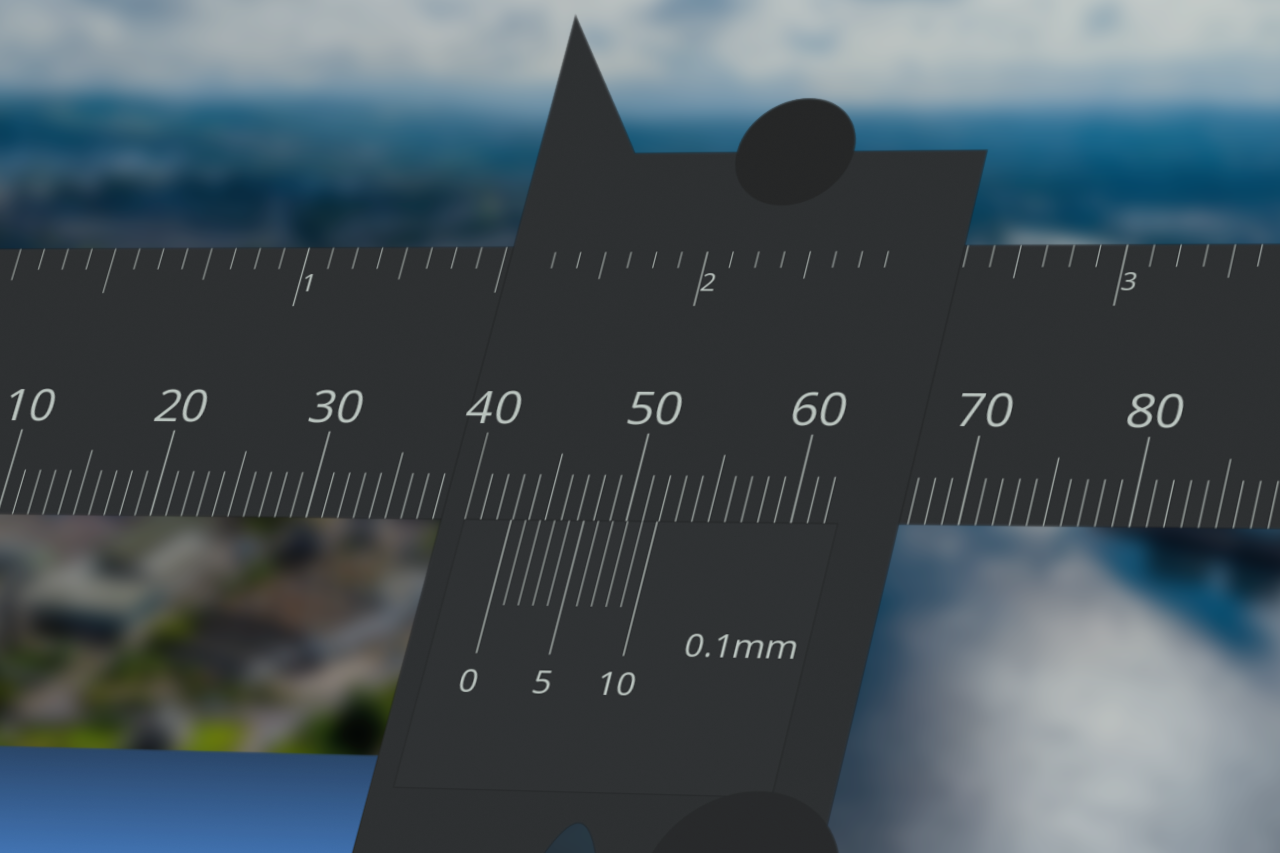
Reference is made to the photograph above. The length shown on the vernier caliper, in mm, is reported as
42.9 mm
